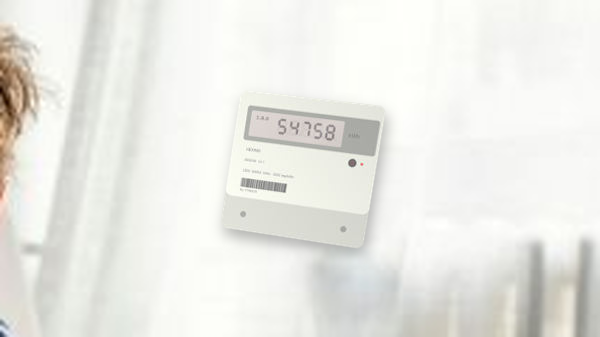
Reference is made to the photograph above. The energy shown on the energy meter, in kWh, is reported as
54758 kWh
